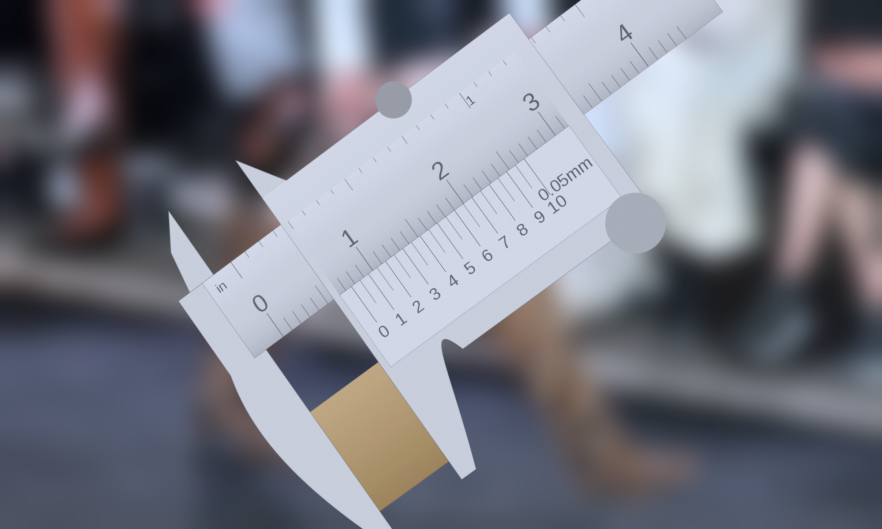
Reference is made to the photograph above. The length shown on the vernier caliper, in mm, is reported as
7.6 mm
